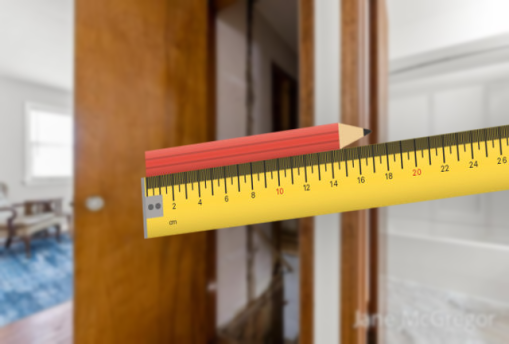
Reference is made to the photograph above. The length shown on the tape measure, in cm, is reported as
17 cm
